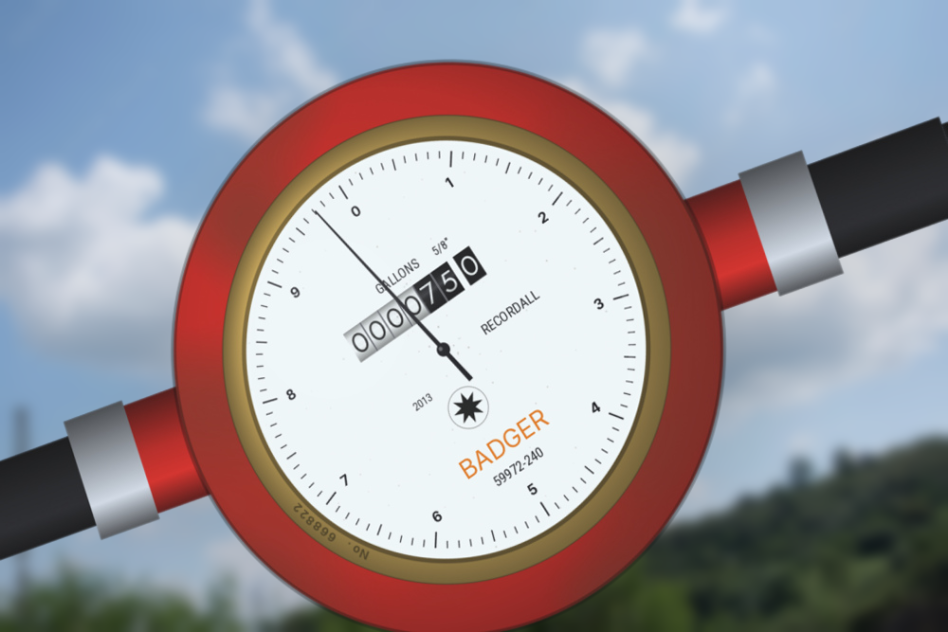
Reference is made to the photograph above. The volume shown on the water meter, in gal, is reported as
749.7 gal
